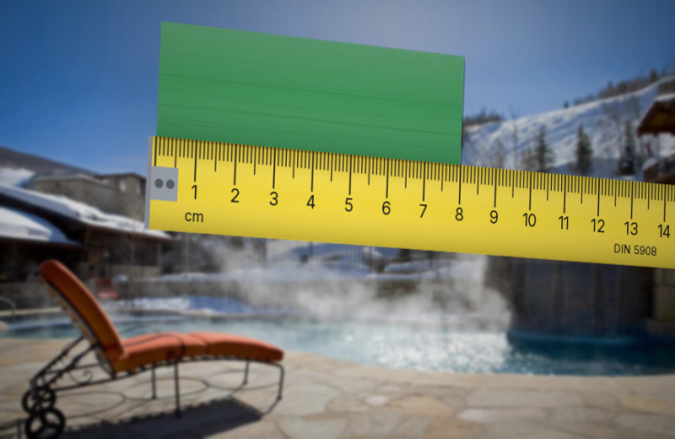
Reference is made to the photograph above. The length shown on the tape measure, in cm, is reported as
8 cm
